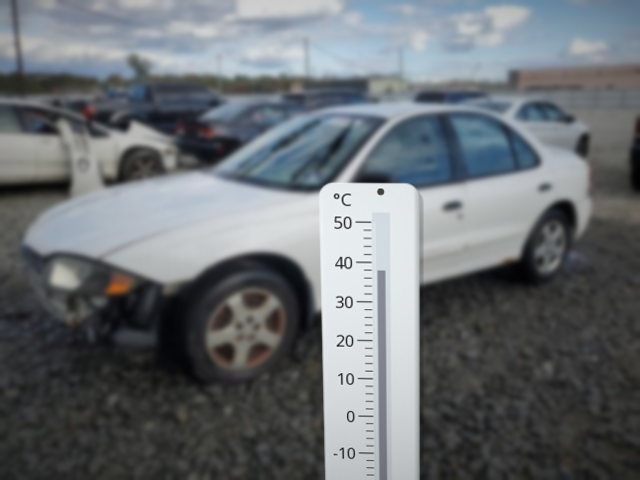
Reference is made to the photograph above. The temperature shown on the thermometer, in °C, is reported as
38 °C
